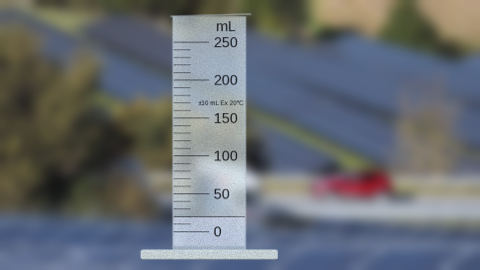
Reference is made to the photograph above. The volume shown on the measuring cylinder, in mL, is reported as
20 mL
